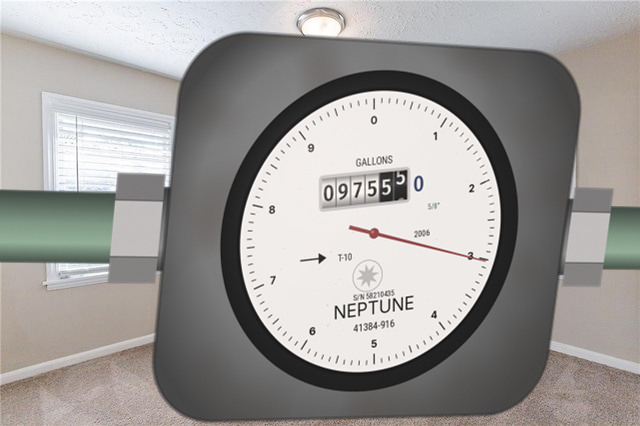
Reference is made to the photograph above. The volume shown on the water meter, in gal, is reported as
975553.0 gal
